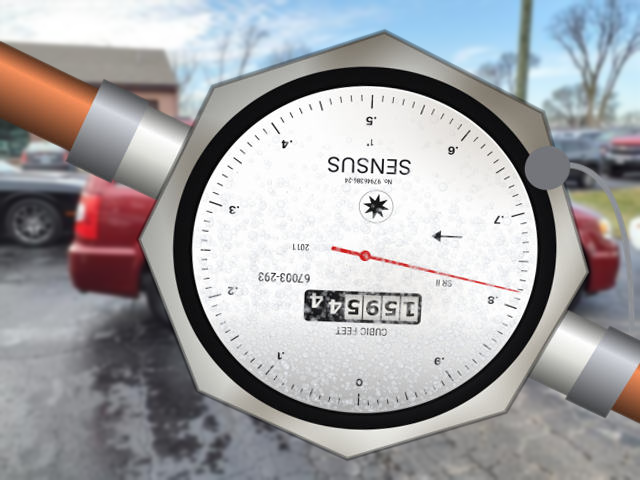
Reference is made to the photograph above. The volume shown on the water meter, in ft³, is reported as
159543.78 ft³
